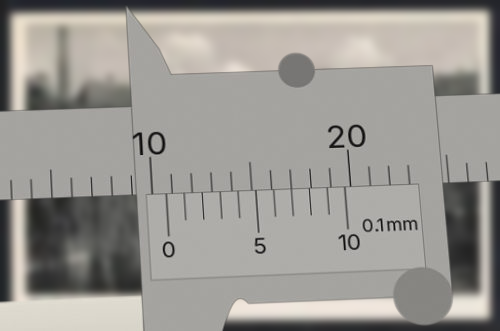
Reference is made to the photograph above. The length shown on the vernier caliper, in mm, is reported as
10.7 mm
